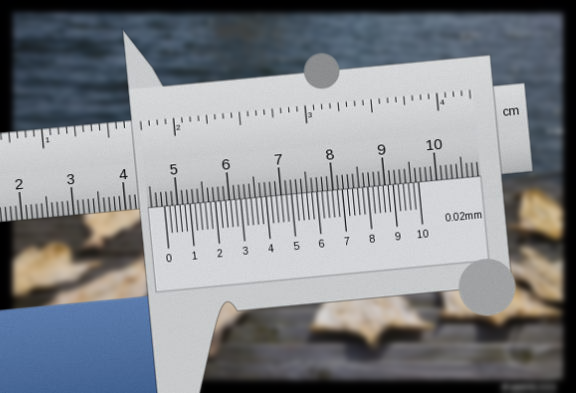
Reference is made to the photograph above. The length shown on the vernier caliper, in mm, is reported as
47.5 mm
